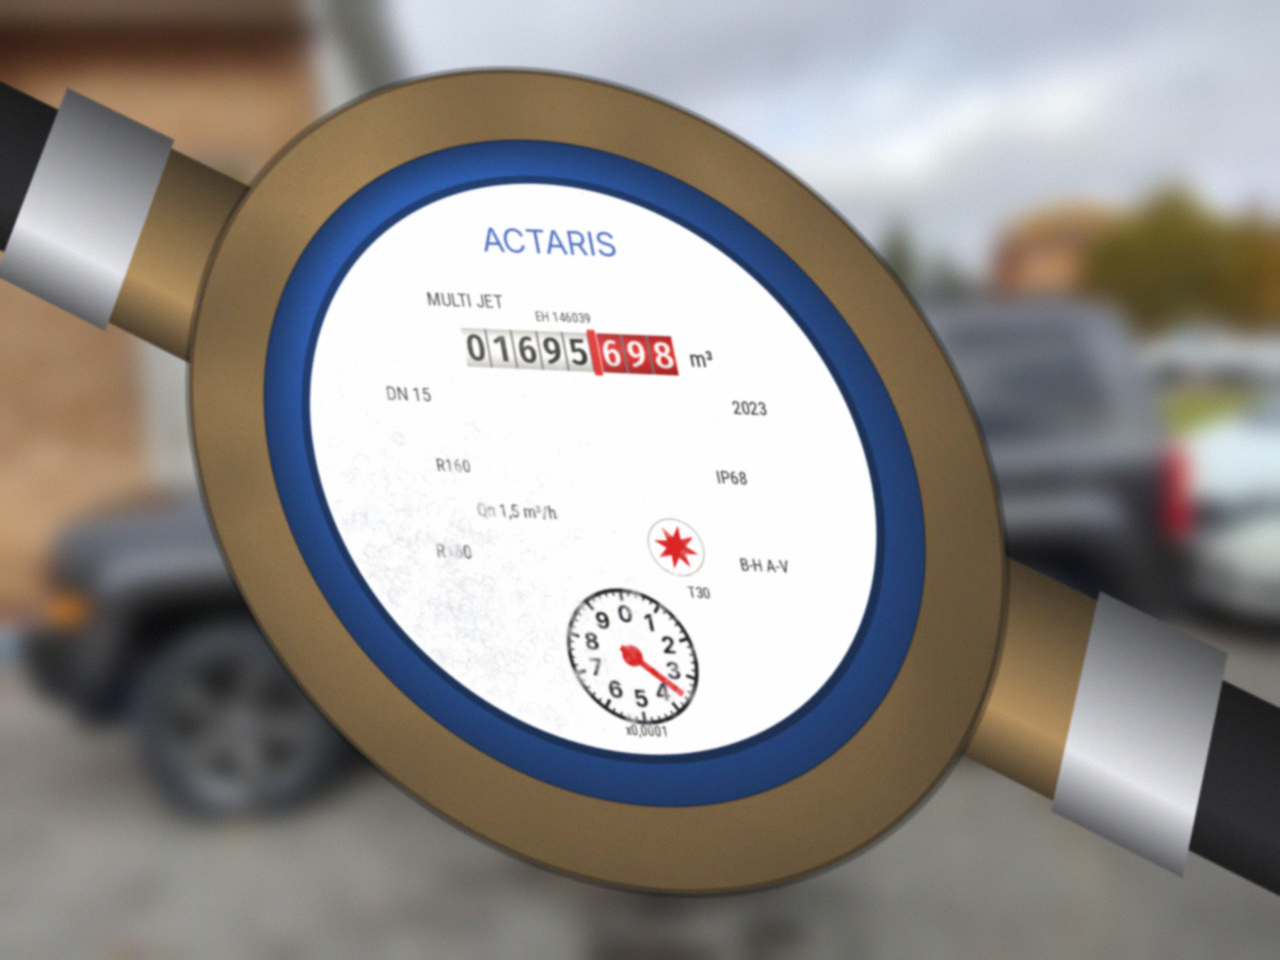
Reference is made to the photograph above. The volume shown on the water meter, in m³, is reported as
1695.6983 m³
